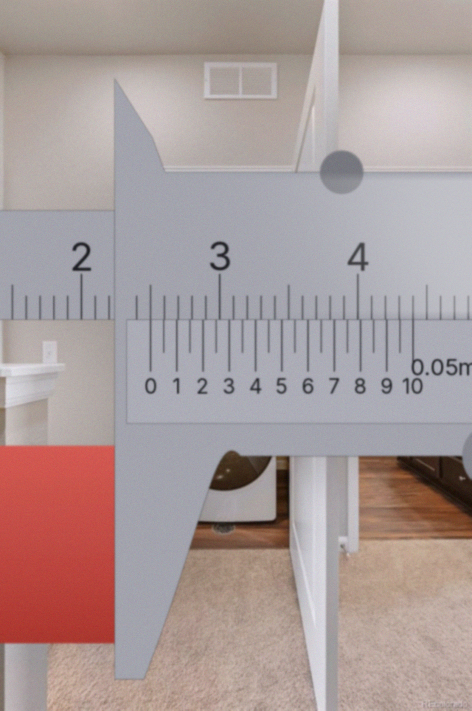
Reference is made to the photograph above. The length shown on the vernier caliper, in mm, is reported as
25.0 mm
